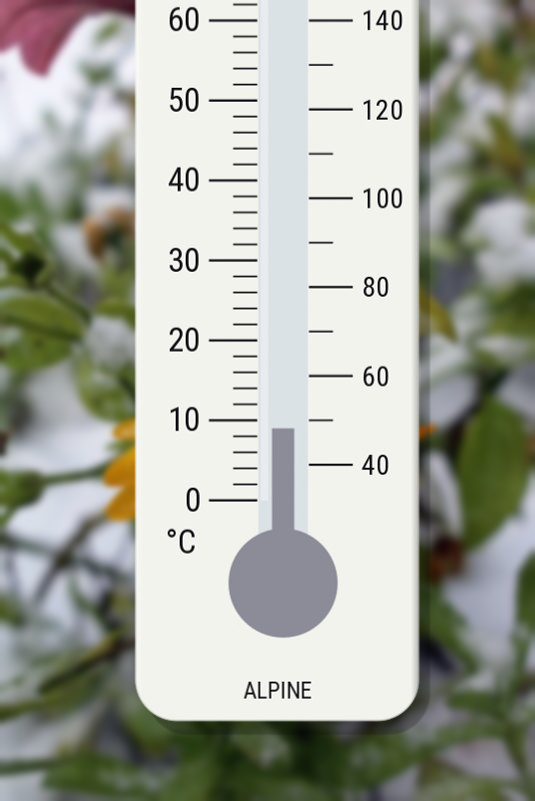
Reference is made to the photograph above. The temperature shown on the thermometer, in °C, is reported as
9 °C
